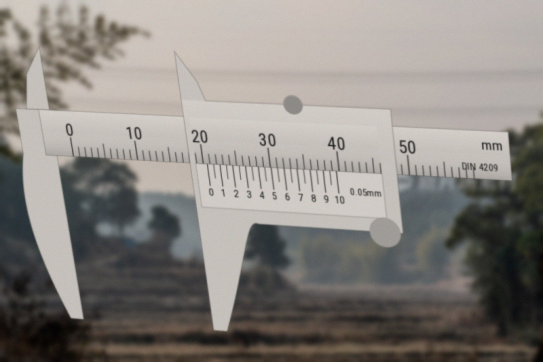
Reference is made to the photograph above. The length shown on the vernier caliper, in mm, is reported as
20.6 mm
